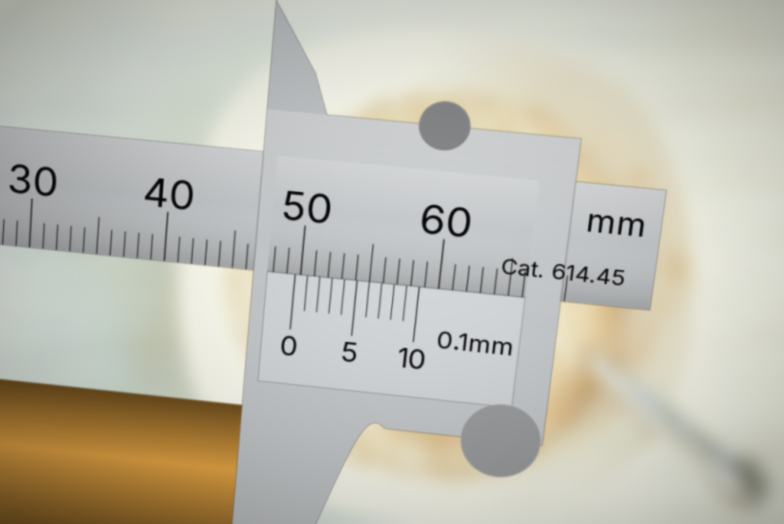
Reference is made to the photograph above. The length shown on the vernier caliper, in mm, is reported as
49.6 mm
